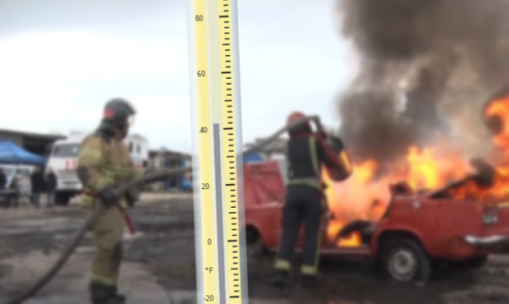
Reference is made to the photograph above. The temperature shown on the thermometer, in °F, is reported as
42 °F
